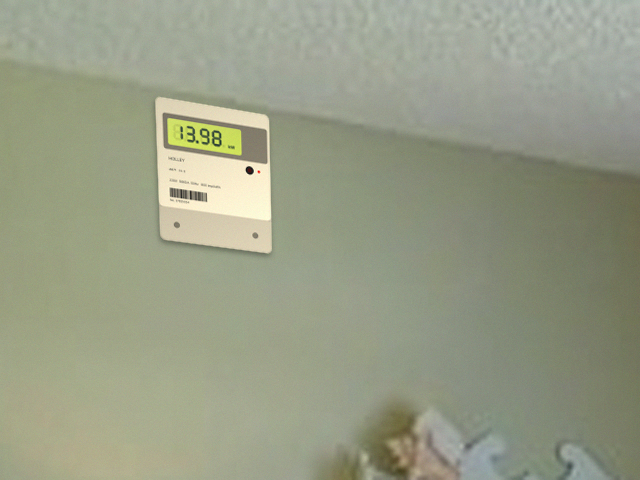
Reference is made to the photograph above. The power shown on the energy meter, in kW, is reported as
13.98 kW
